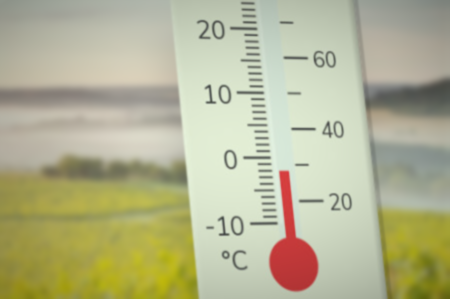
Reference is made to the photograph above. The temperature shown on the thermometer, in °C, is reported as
-2 °C
